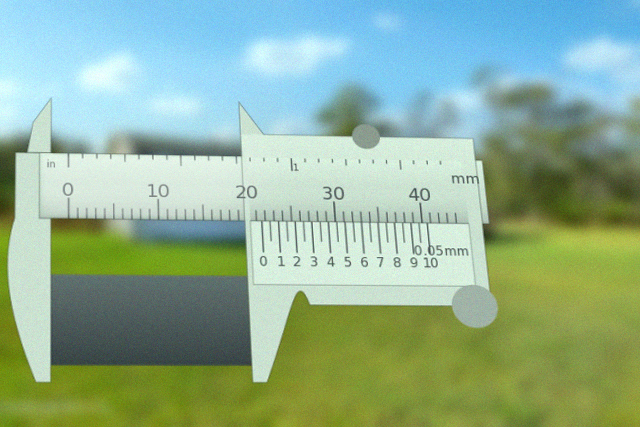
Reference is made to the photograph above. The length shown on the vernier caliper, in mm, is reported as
21.6 mm
